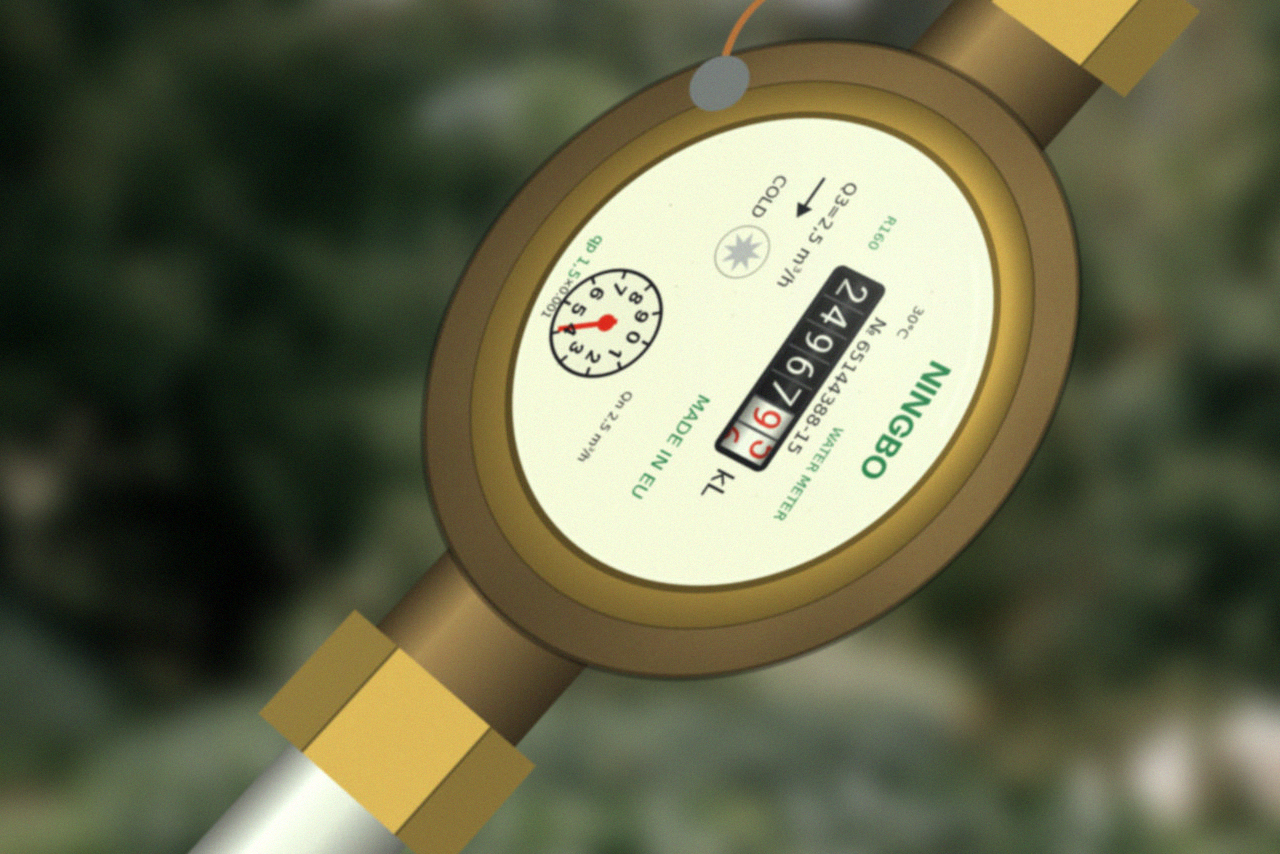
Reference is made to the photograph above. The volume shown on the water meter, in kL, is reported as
24967.954 kL
